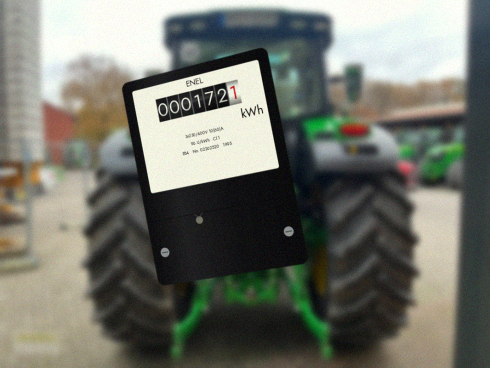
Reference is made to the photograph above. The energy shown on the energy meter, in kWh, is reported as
172.1 kWh
